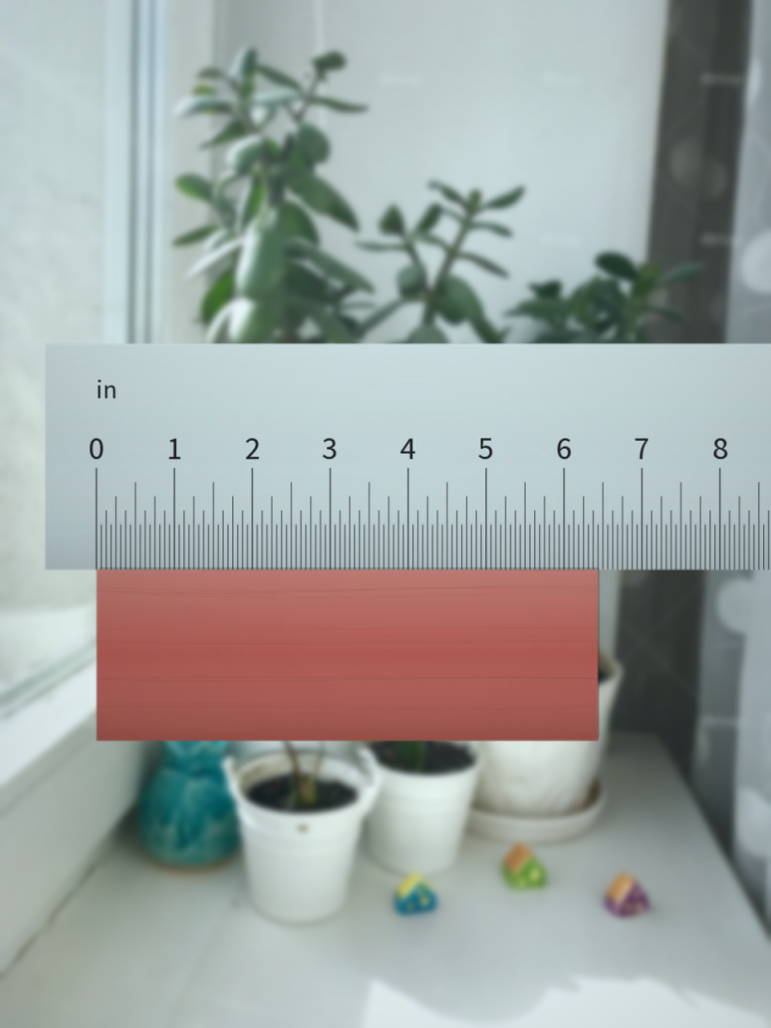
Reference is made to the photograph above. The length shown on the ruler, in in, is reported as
6.4375 in
